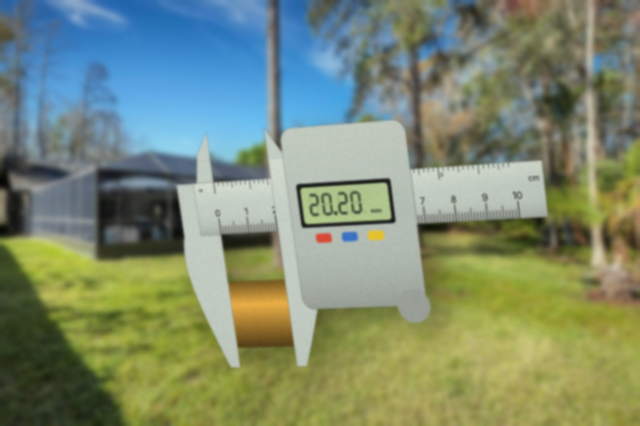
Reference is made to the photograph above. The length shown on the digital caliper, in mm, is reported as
20.20 mm
